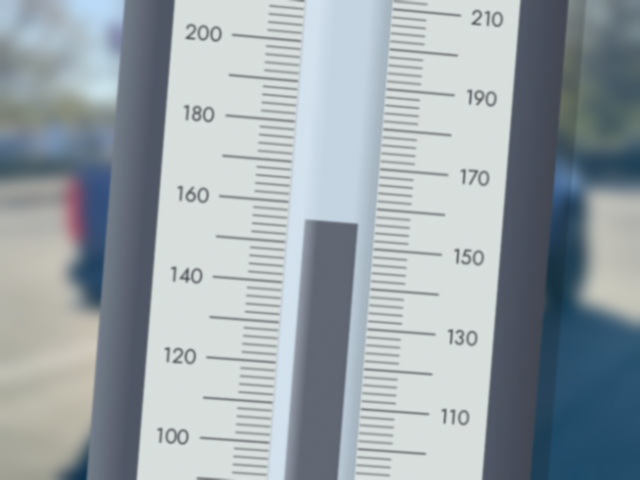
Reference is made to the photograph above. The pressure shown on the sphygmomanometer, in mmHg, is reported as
156 mmHg
